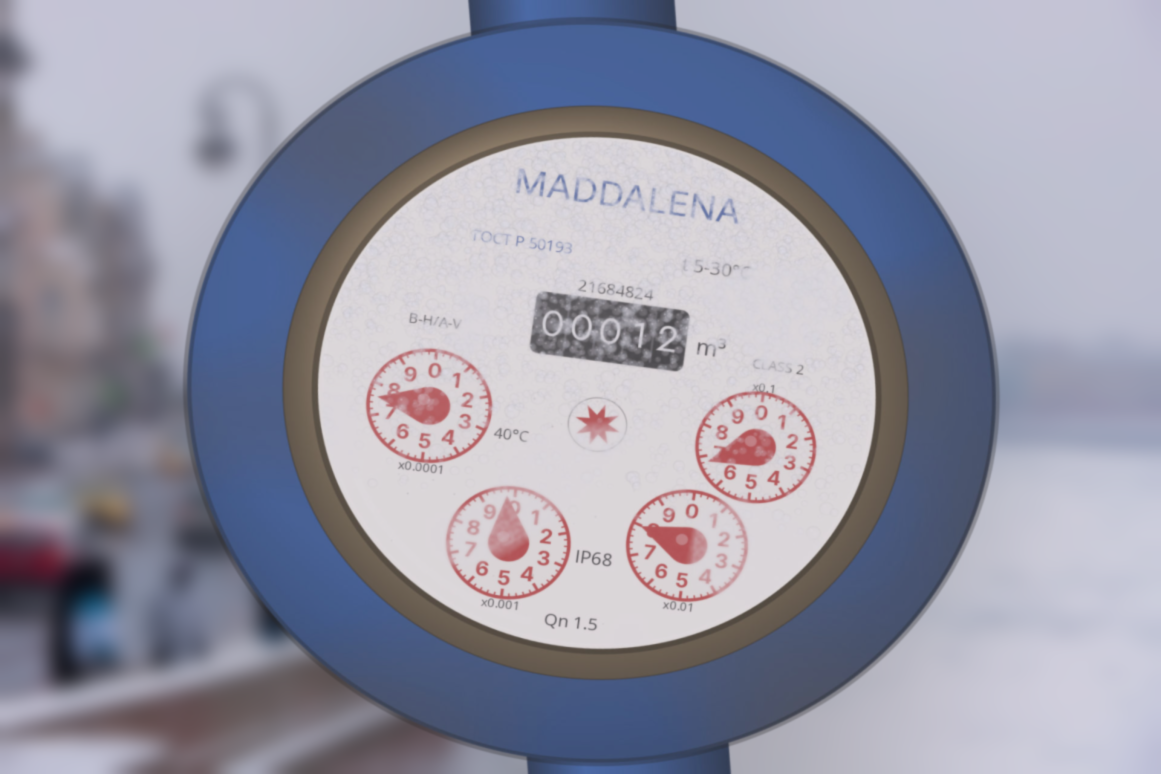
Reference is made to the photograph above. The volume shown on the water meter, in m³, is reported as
12.6797 m³
